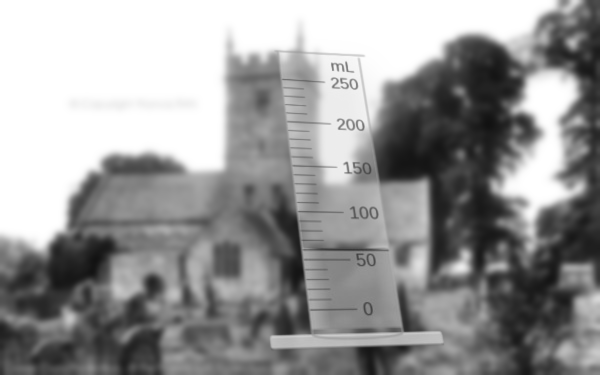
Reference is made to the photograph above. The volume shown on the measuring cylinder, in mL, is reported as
60 mL
